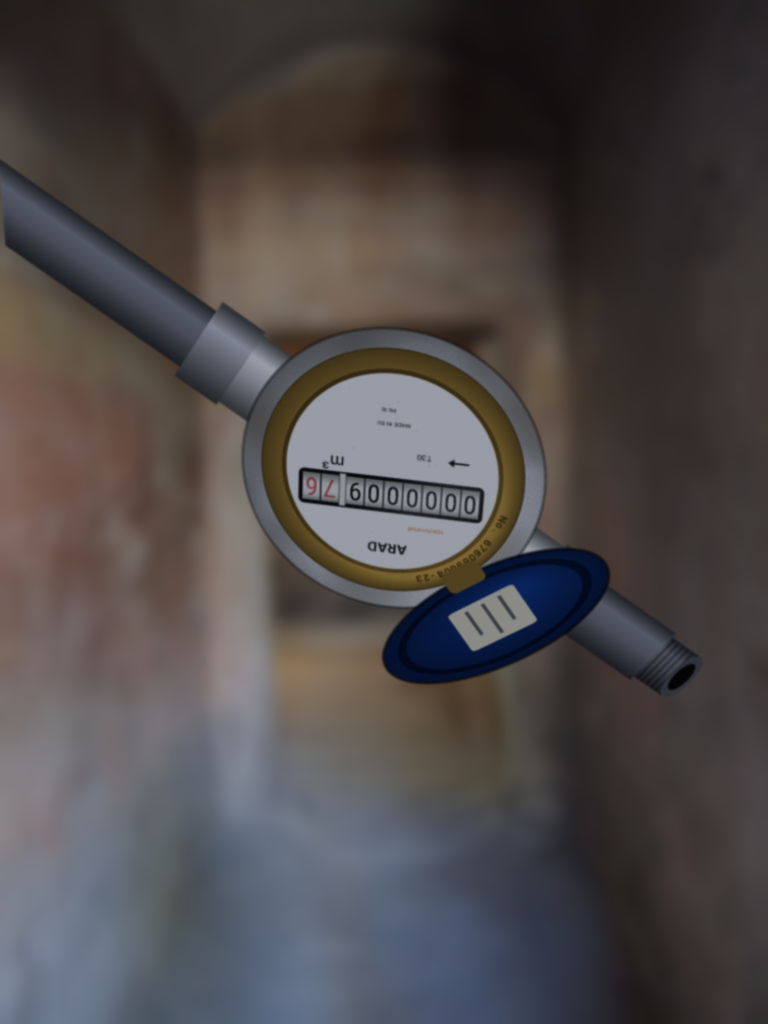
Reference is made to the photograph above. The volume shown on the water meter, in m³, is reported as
9.76 m³
